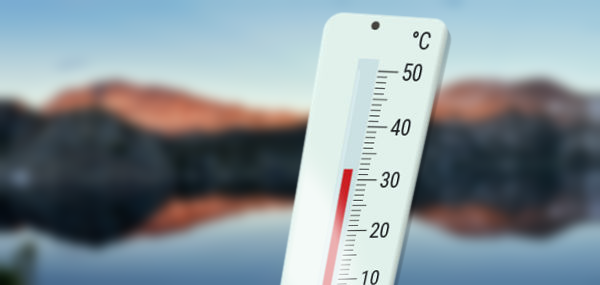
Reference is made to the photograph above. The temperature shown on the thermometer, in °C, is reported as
32 °C
